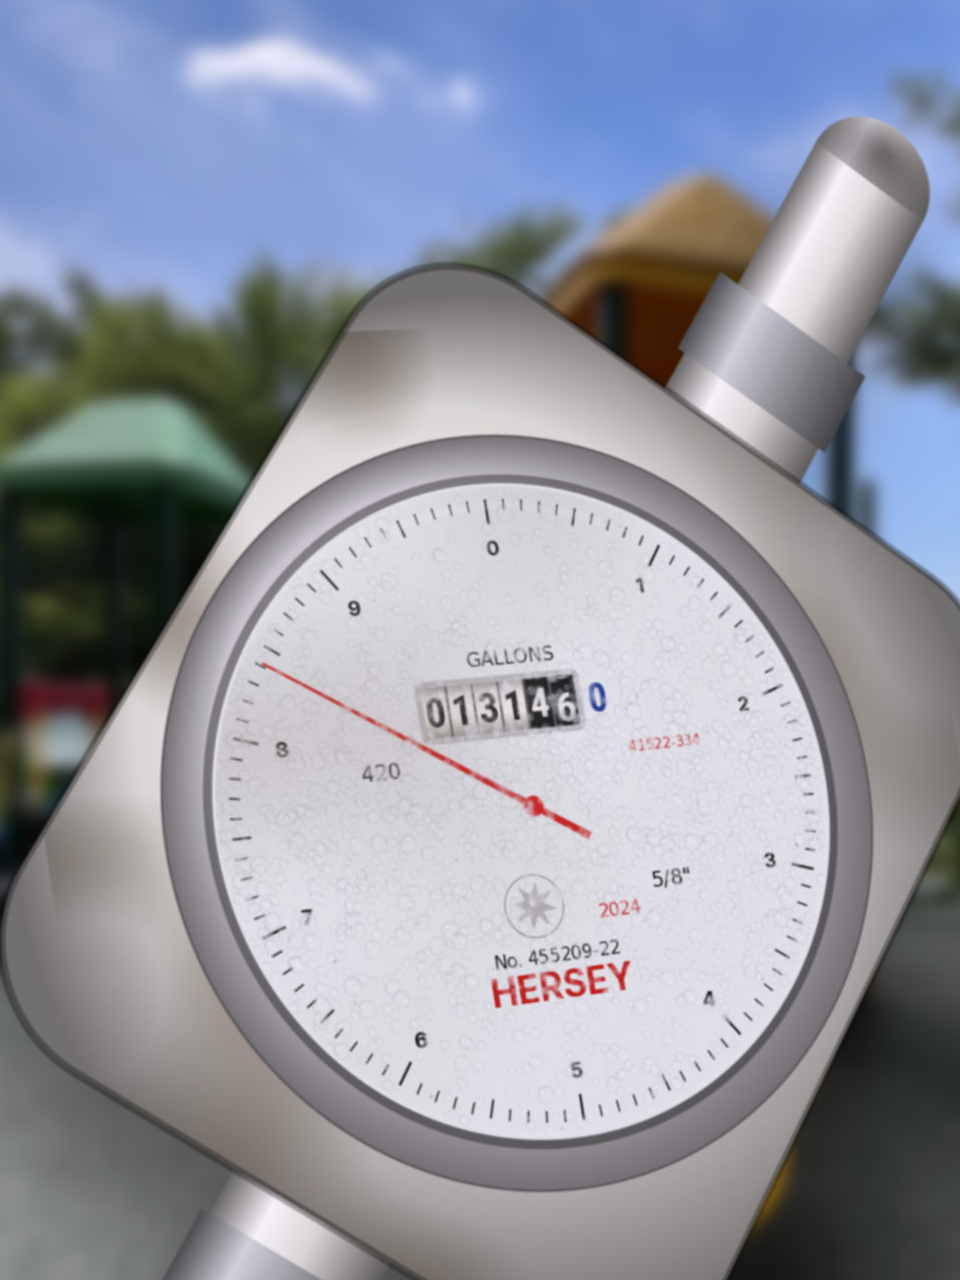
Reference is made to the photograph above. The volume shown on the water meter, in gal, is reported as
131458.4 gal
